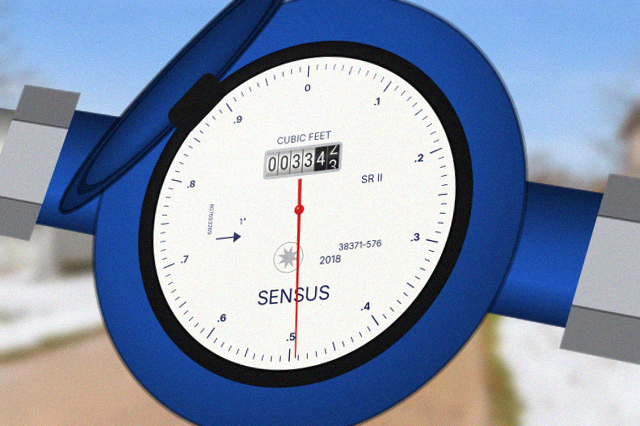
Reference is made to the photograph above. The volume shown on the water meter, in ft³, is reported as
3342.49 ft³
